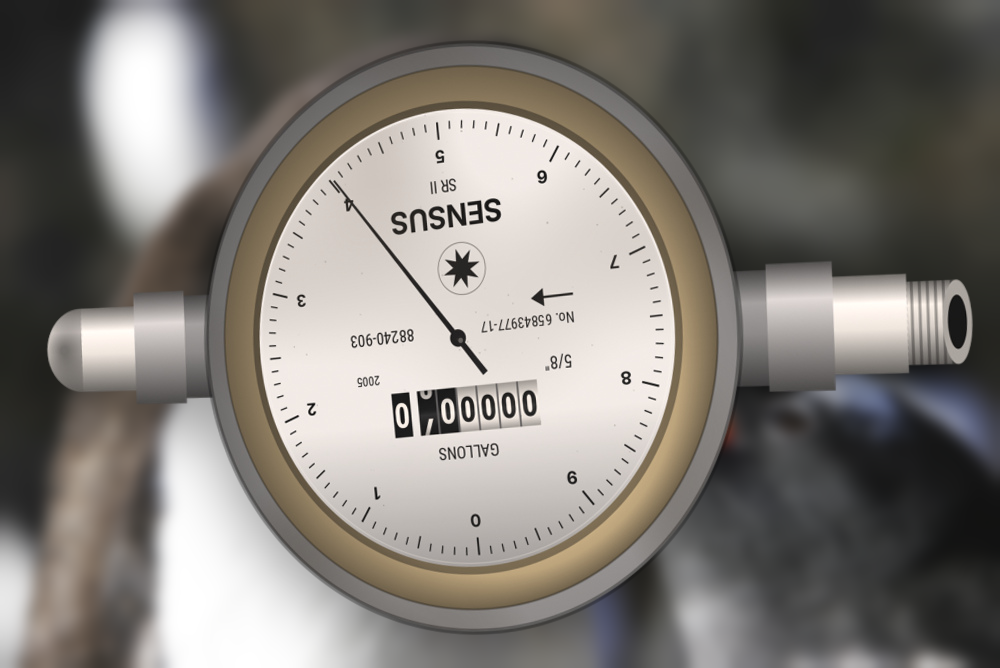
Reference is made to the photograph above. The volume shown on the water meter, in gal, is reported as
74.0 gal
